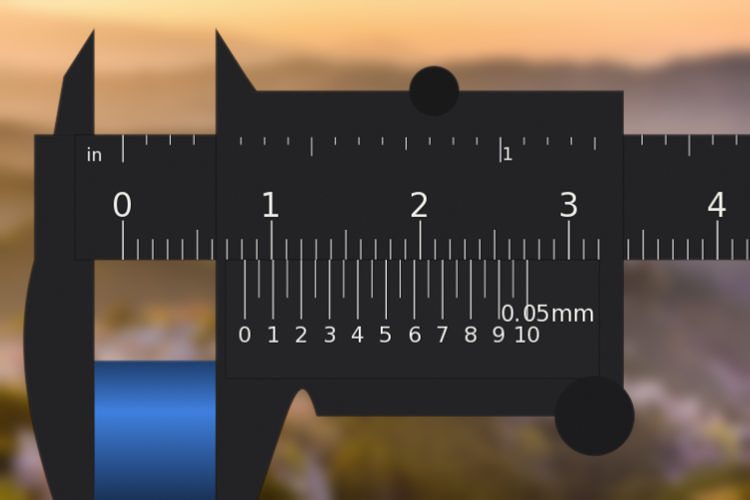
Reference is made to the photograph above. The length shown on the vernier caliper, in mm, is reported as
8.2 mm
